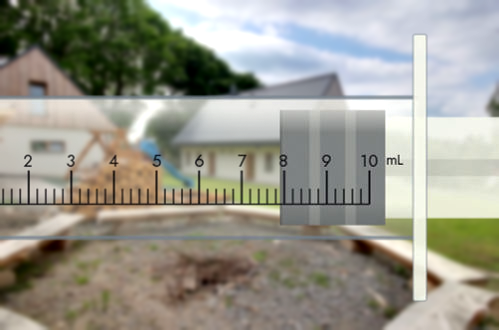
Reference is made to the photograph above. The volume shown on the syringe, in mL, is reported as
7.9 mL
